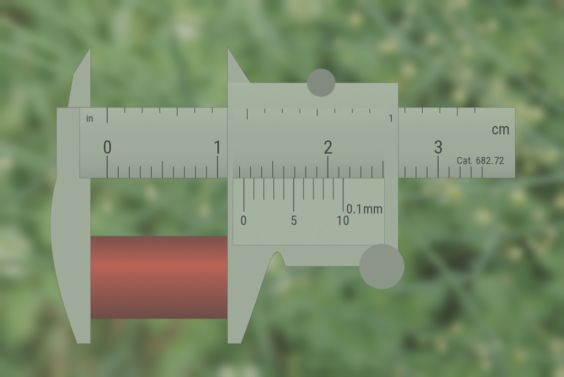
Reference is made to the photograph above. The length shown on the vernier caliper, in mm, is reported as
12.4 mm
